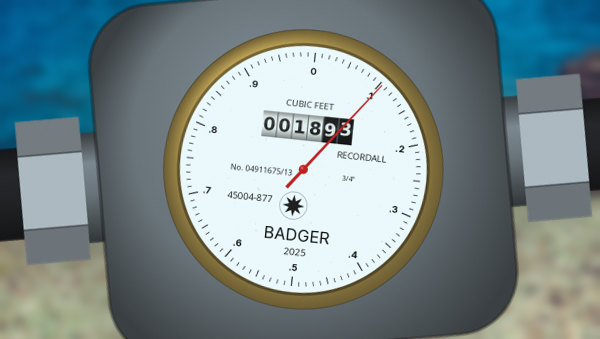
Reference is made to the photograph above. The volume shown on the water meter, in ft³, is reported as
1893.10 ft³
